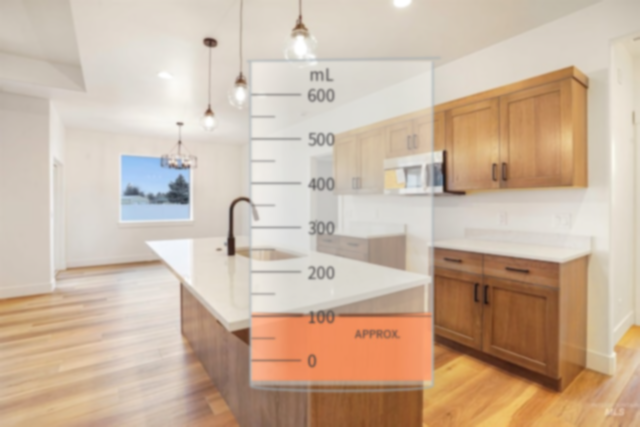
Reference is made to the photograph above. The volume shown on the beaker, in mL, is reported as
100 mL
